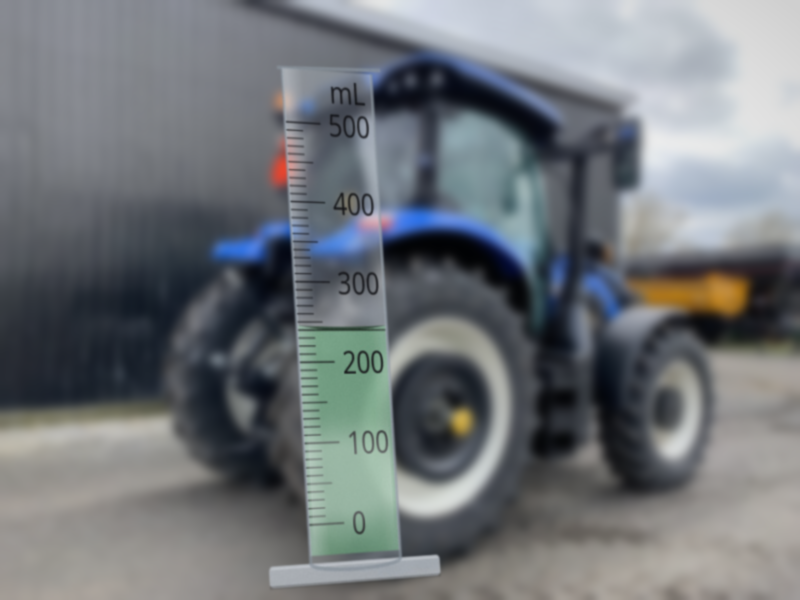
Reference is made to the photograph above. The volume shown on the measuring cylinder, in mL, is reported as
240 mL
